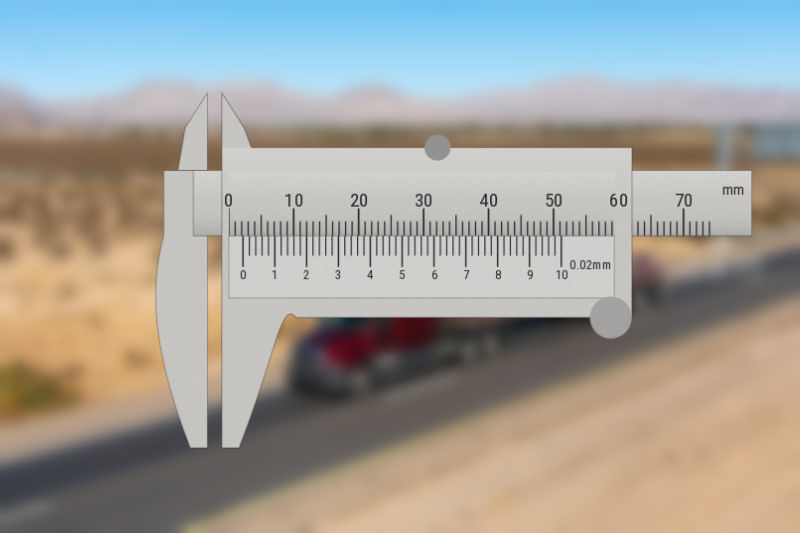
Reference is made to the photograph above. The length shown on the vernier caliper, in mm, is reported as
2.2 mm
